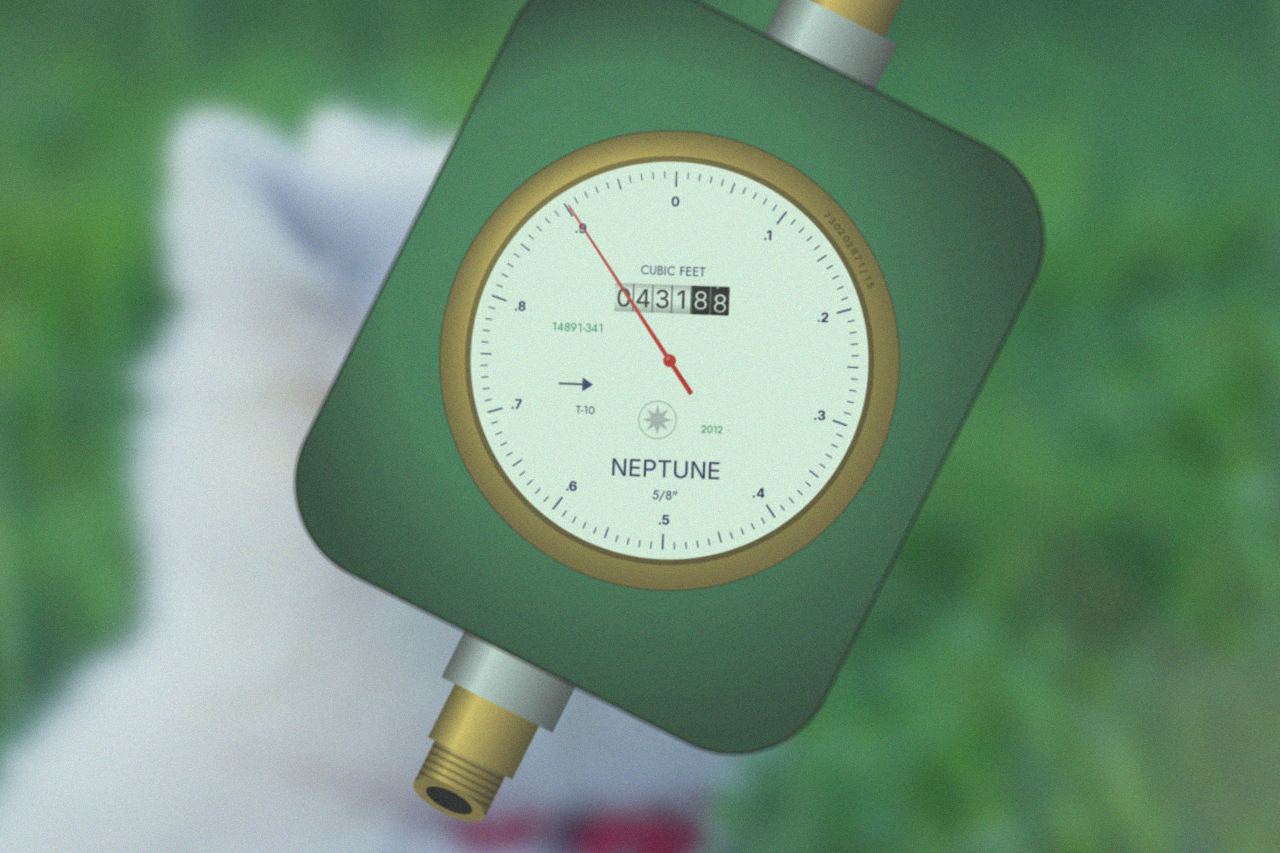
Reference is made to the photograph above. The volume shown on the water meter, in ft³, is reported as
43187.90 ft³
